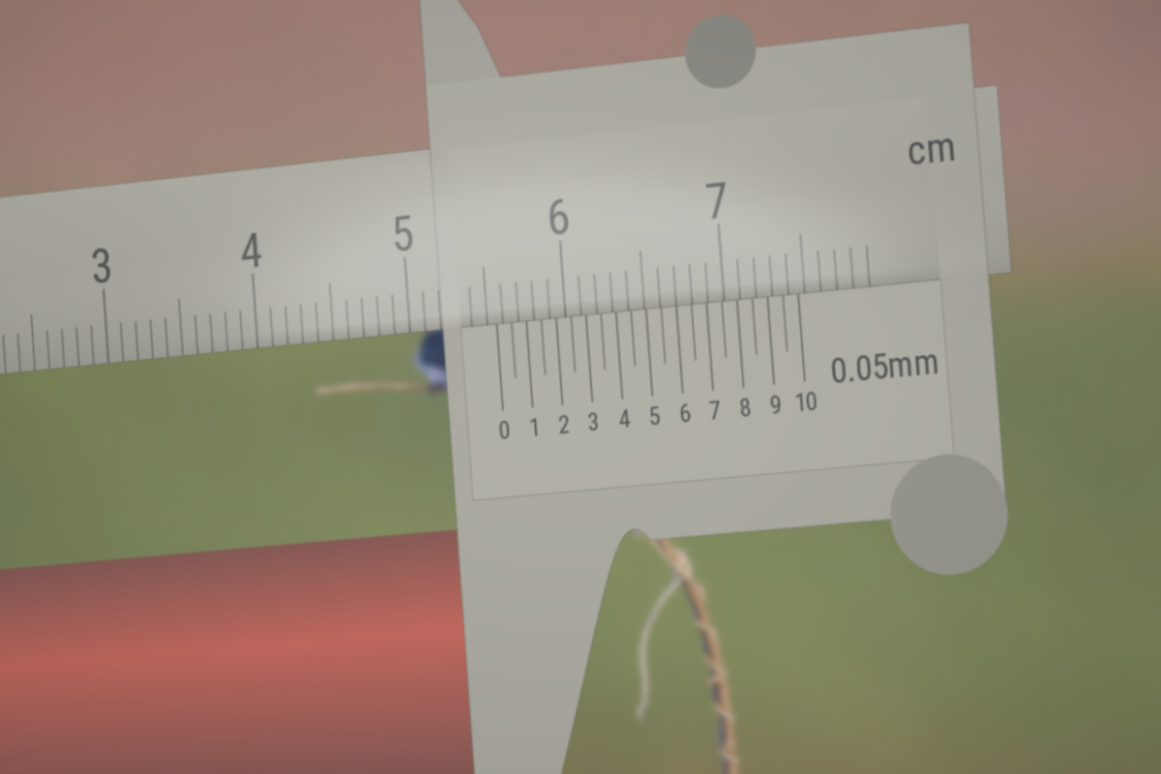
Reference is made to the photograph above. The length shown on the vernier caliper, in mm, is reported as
55.6 mm
